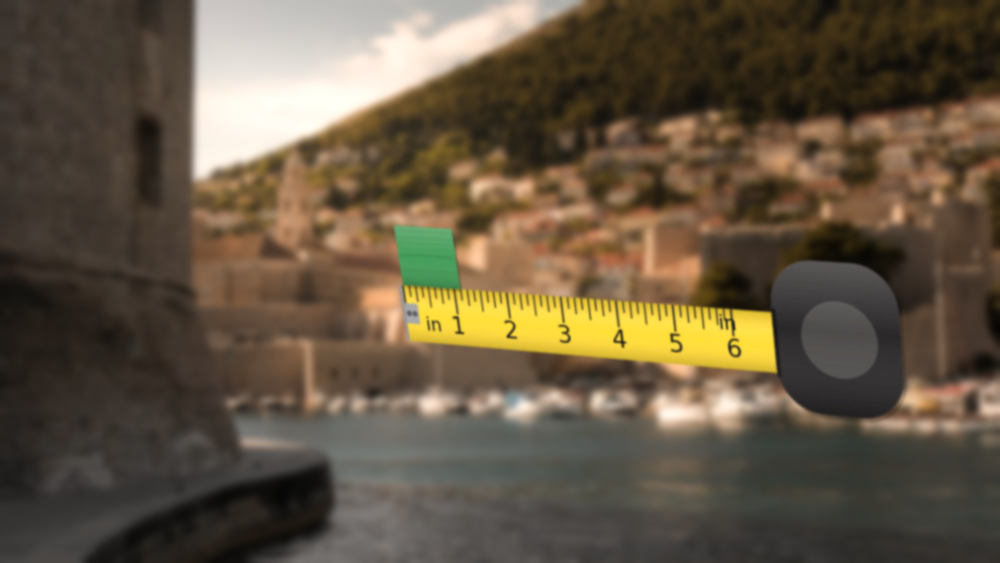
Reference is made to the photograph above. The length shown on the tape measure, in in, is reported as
1.125 in
